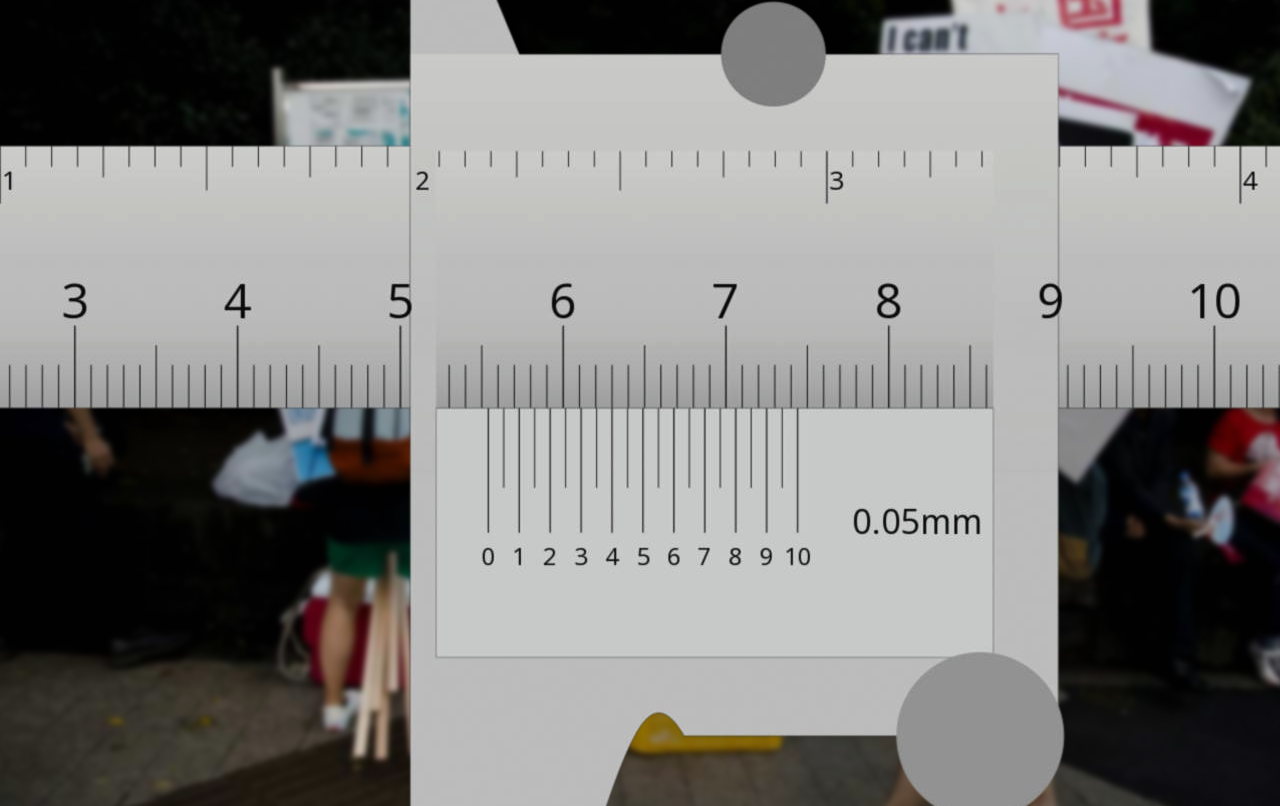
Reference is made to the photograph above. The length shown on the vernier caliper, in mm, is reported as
55.4 mm
